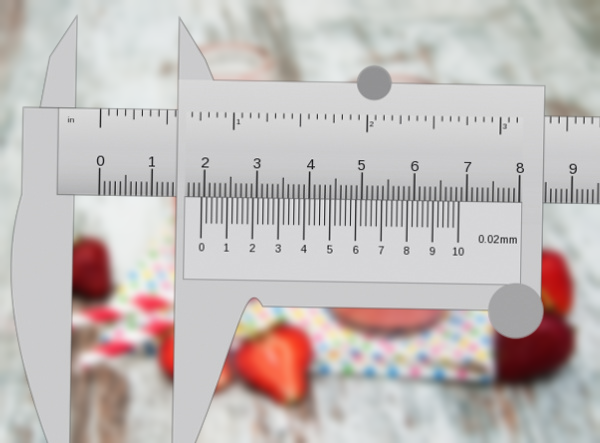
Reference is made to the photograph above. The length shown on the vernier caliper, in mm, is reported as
19.5 mm
